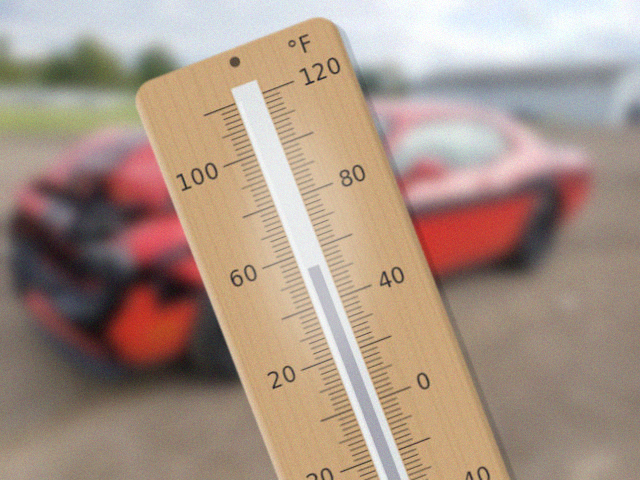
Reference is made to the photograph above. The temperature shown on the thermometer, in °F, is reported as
54 °F
